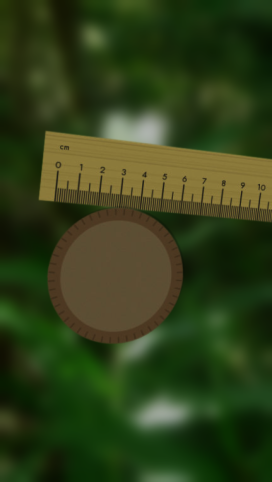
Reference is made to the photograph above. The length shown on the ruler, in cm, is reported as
6.5 cm
